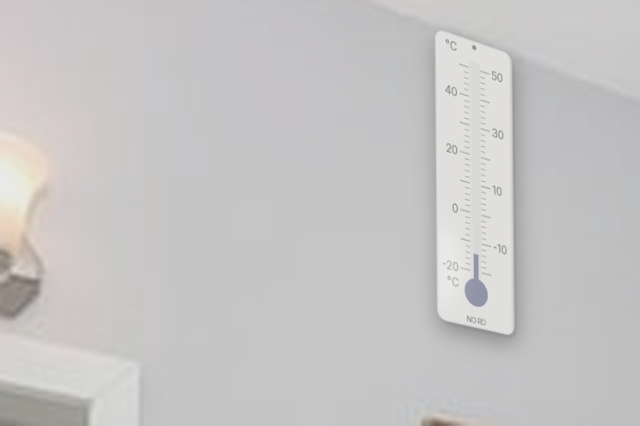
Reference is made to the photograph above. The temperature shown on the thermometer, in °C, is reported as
-14 °C
